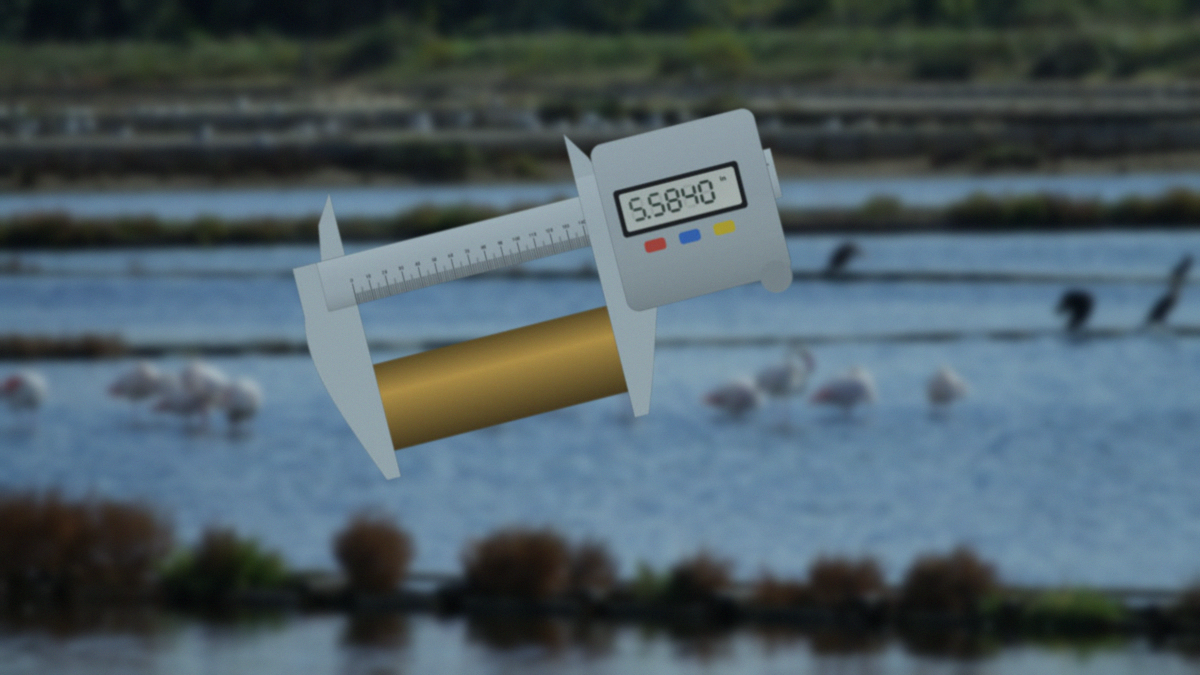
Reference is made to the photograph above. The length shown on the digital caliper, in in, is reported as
5.5840 in
